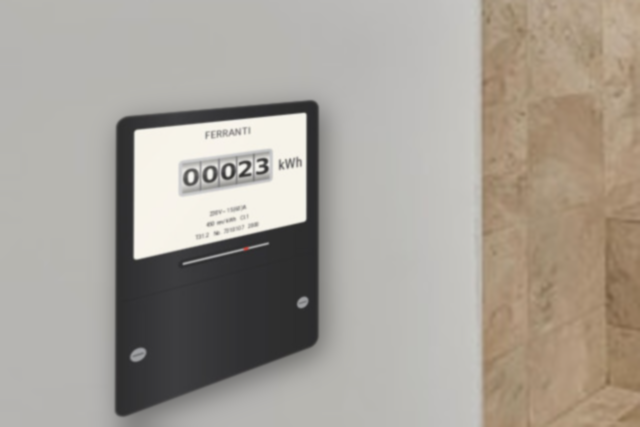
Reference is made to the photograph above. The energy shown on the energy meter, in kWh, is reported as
23 kWh
